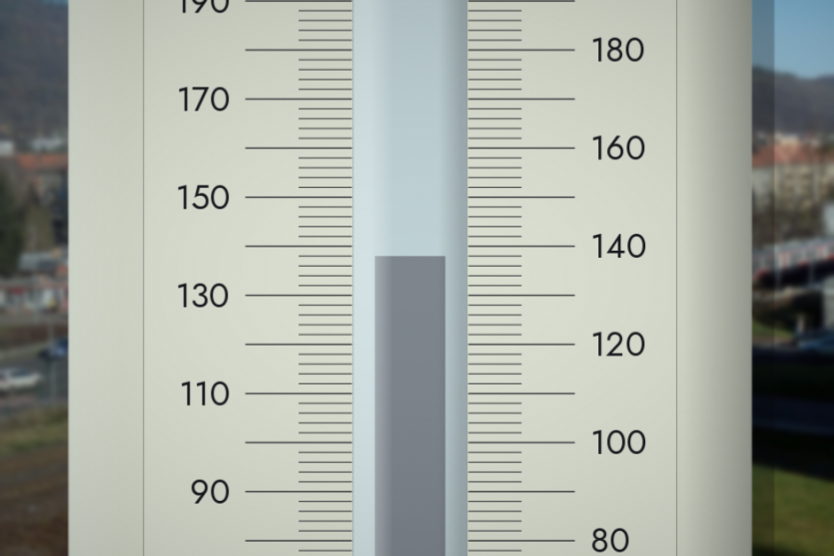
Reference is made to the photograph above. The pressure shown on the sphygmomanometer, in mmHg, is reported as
138 mmHg
